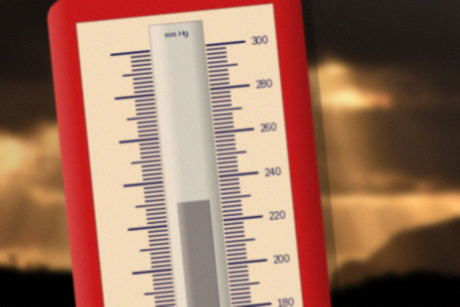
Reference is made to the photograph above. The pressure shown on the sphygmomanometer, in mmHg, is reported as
230 mmHg
